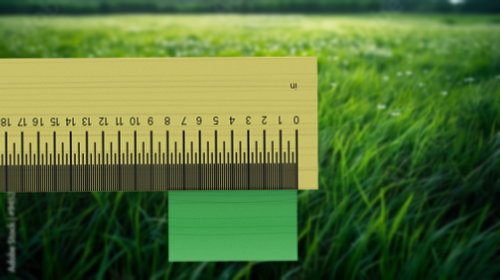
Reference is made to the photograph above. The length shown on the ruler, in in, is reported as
8 in
